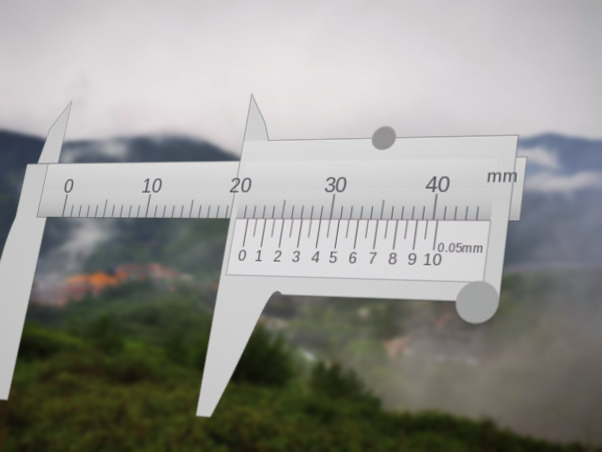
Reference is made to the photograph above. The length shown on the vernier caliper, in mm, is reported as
21.4 mm
